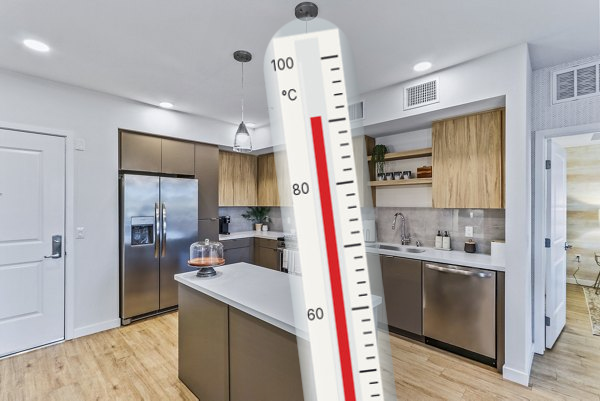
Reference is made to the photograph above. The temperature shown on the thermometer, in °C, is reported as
91 °C
